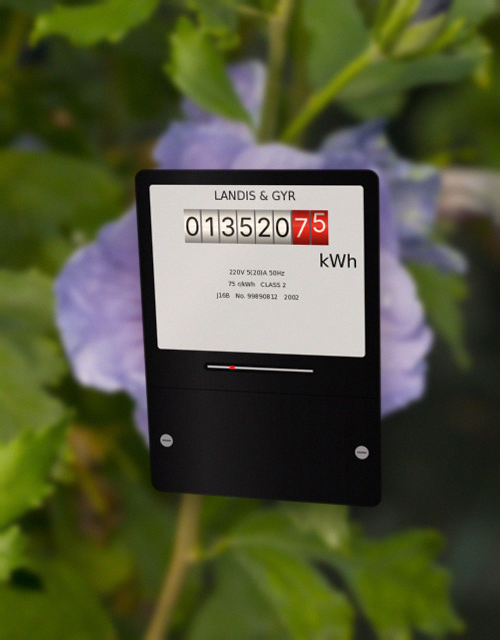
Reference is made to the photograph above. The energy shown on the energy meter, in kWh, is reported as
13520.75 kWh
